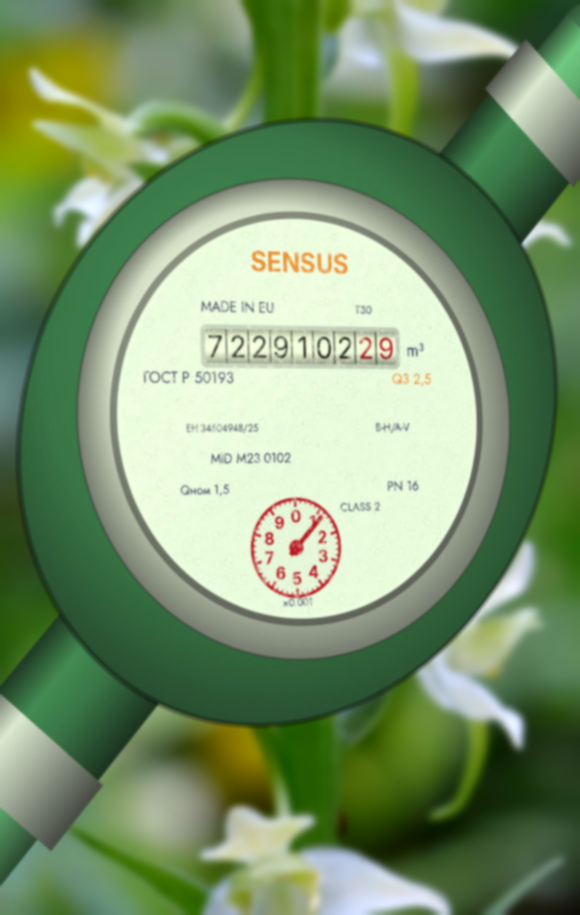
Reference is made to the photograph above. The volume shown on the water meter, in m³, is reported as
7229102.291 m³
